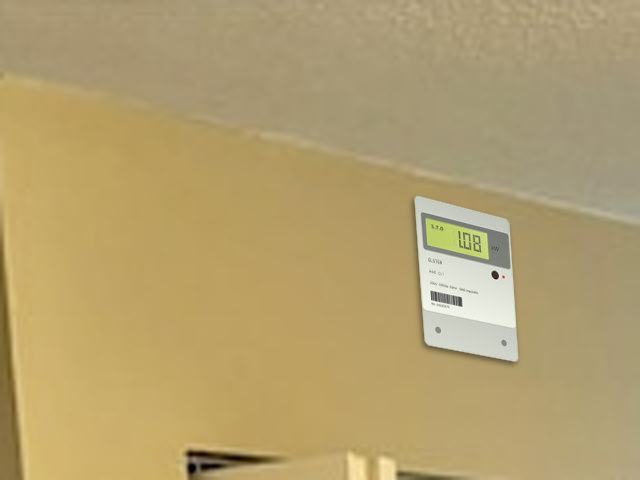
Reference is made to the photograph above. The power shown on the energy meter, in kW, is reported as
1.08 kW
